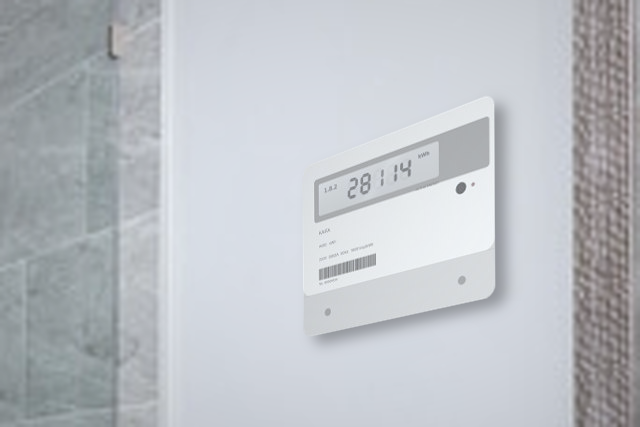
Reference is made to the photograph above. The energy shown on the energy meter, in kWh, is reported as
28114 kWh
